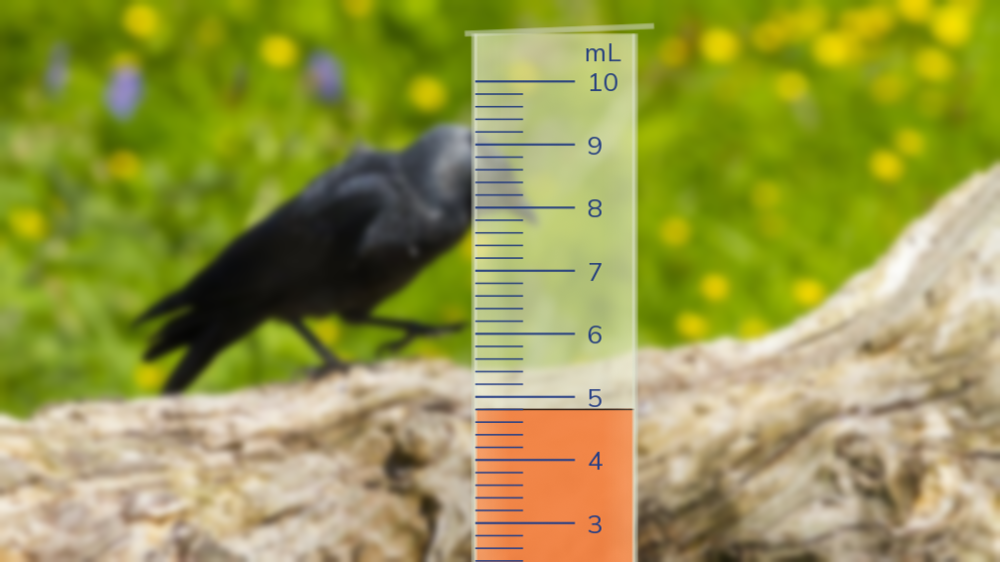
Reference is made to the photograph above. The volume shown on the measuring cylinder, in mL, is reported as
4.8 mL
